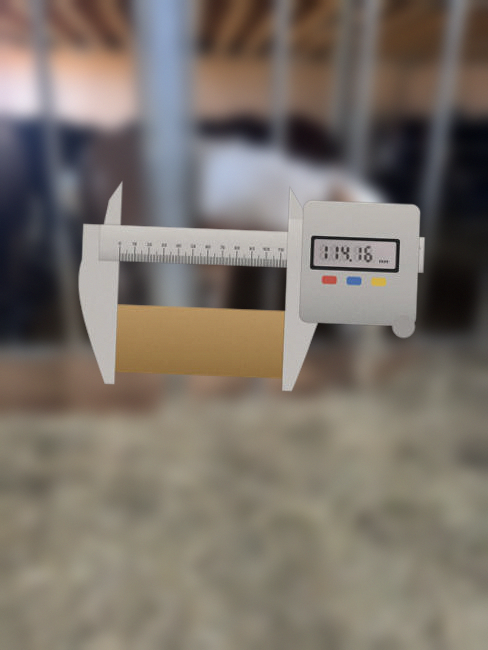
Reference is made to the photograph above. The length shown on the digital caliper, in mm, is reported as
114.16 mm
